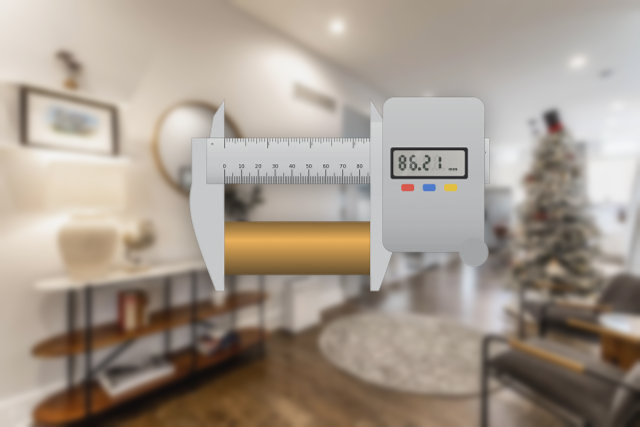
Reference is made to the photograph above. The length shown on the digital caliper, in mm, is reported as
86.21 mm
